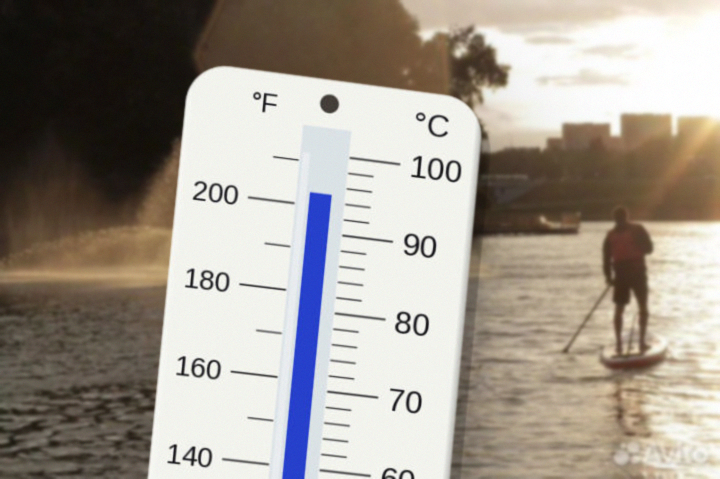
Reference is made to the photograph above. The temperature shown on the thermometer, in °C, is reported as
95 °C
